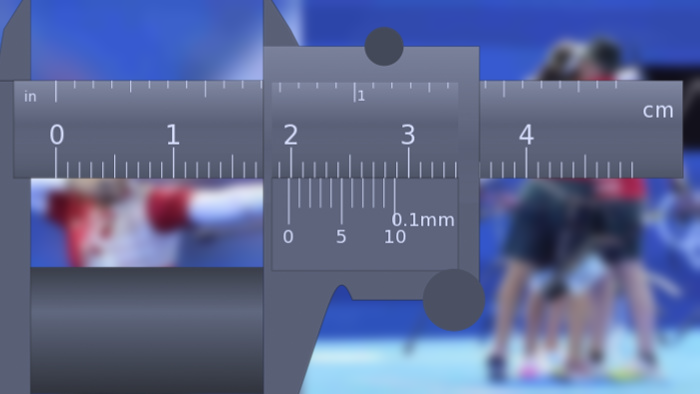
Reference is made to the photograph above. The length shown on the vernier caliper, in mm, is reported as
19.8 mm
